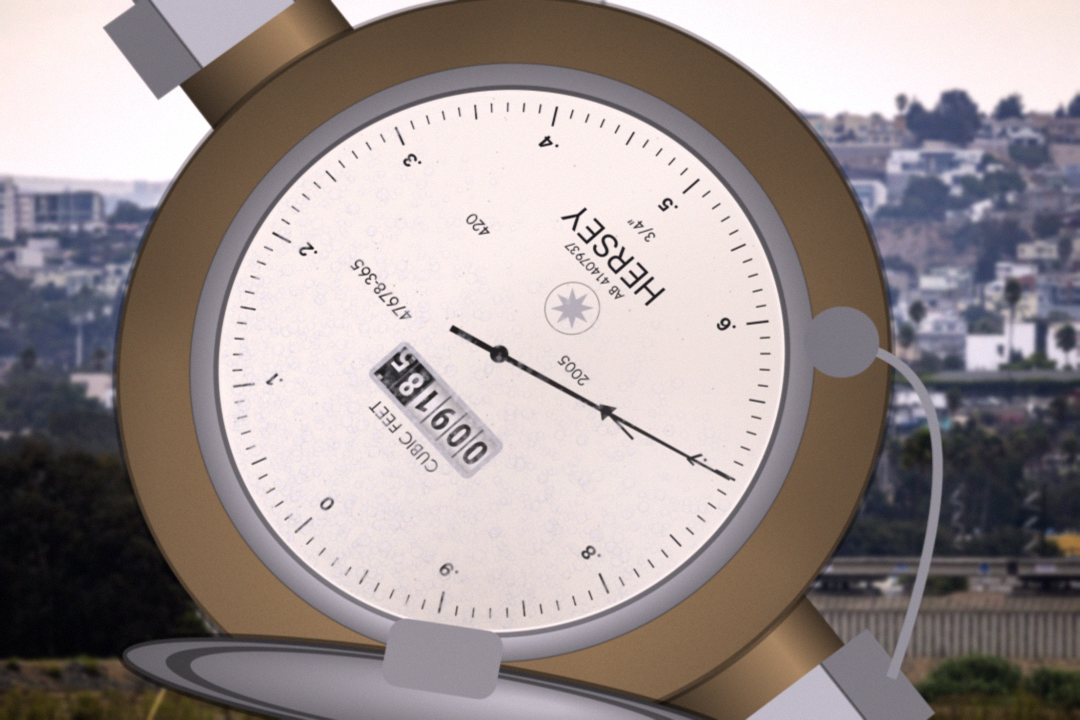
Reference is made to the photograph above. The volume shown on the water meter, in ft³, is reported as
9184.70 ft³
